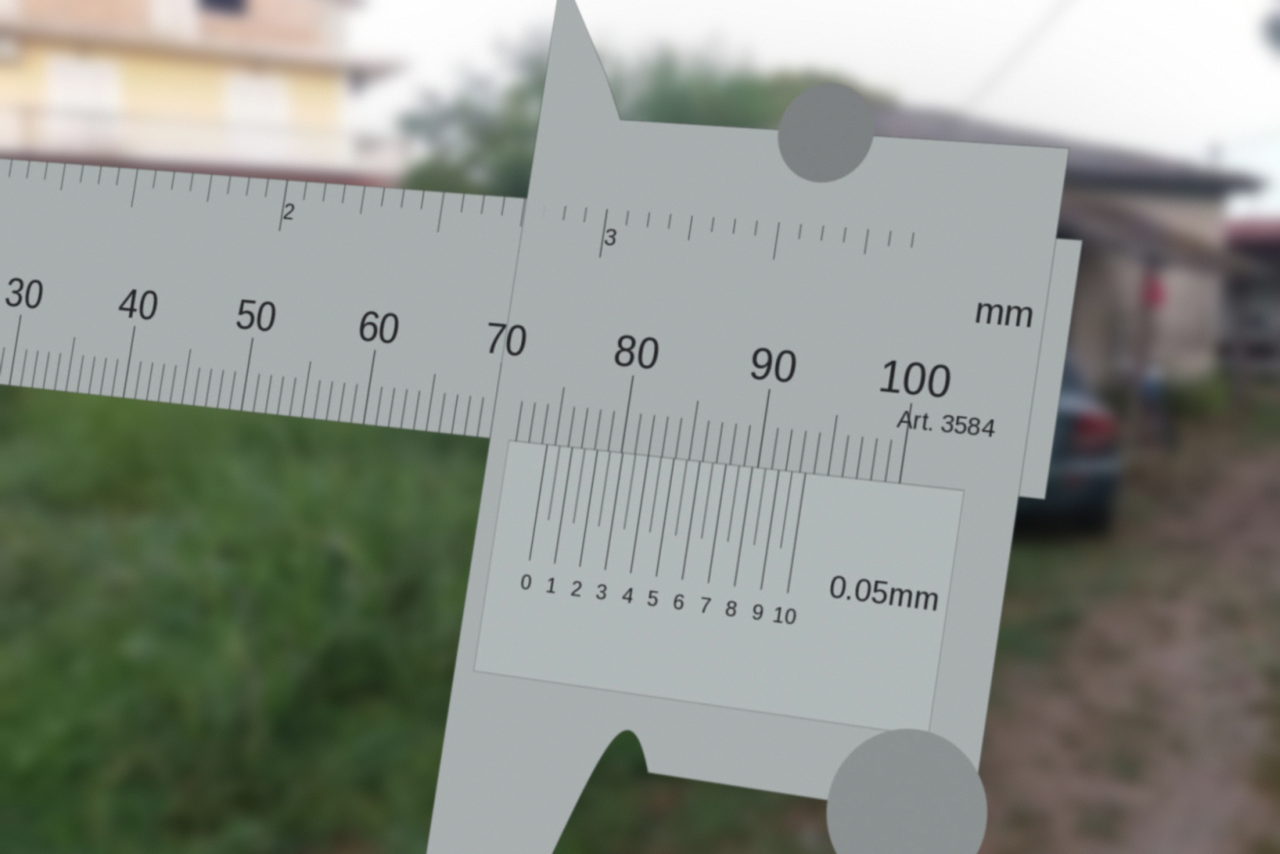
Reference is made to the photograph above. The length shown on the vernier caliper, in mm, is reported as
74.4 mm
